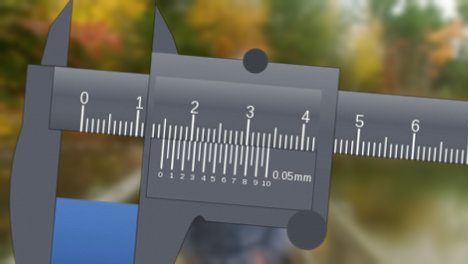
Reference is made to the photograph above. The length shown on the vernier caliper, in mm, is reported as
15.0 mm
